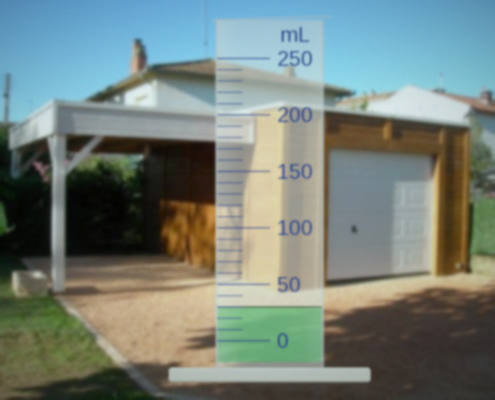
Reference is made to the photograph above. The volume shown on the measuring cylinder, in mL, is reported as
30 mL
